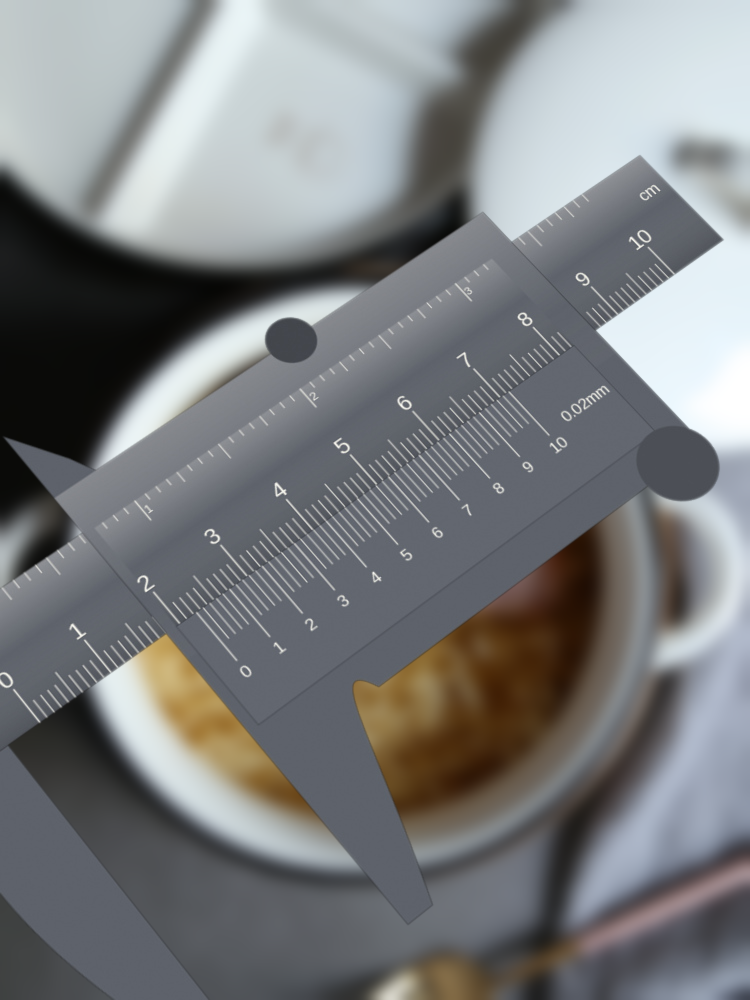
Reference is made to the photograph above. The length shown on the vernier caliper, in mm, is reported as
22.4 mm
